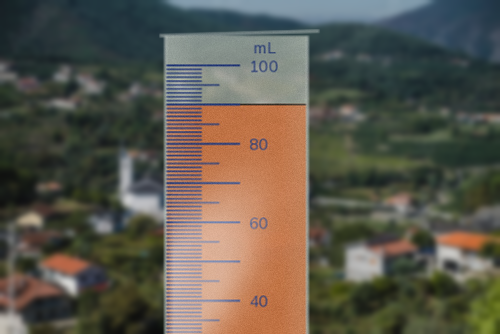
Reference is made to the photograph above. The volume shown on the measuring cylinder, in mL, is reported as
90 mL
